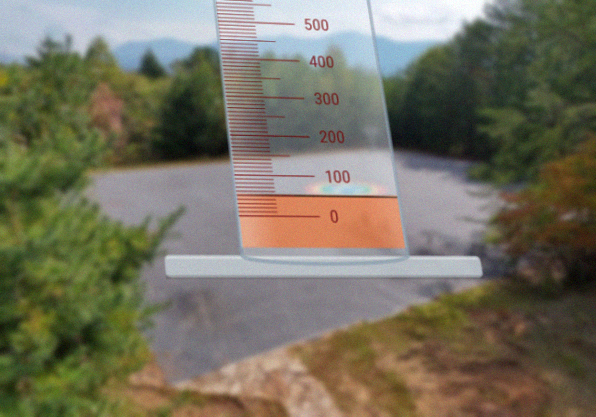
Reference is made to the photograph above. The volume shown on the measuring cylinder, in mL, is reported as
50 mL
